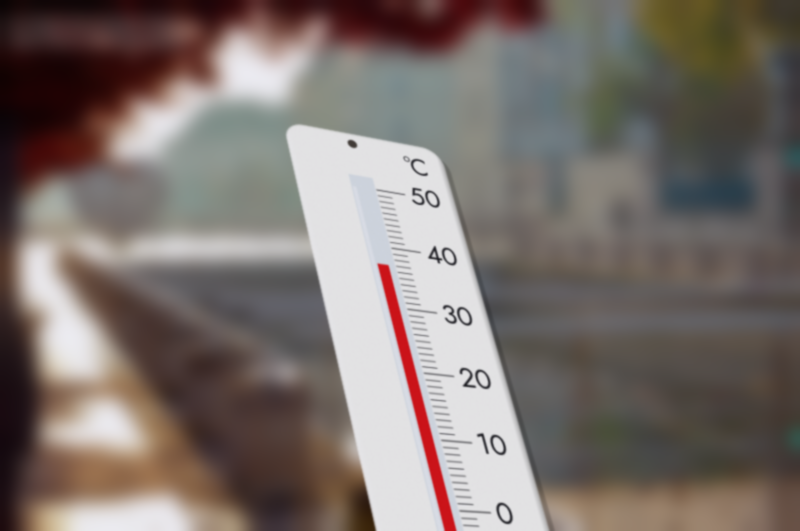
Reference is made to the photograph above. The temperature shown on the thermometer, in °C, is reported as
37 °C
